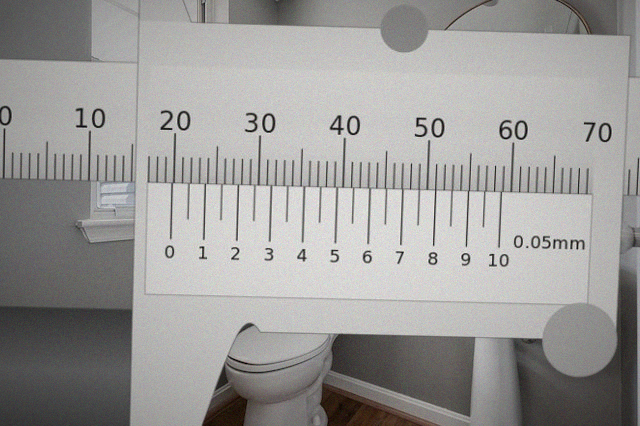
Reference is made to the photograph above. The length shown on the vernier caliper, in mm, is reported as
19.8 mm
